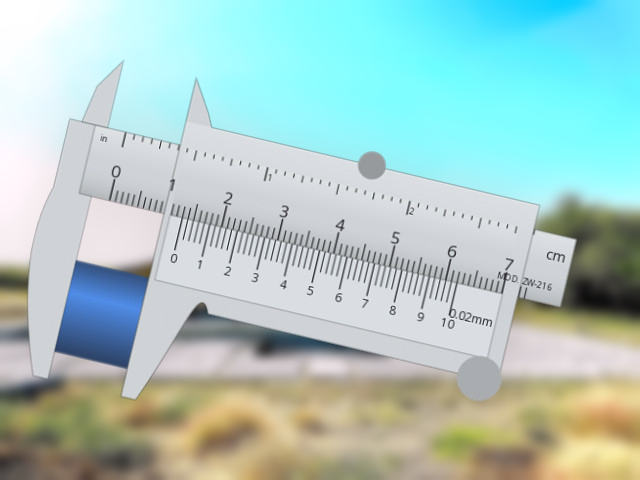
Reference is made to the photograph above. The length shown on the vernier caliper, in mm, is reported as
13.0 mm
